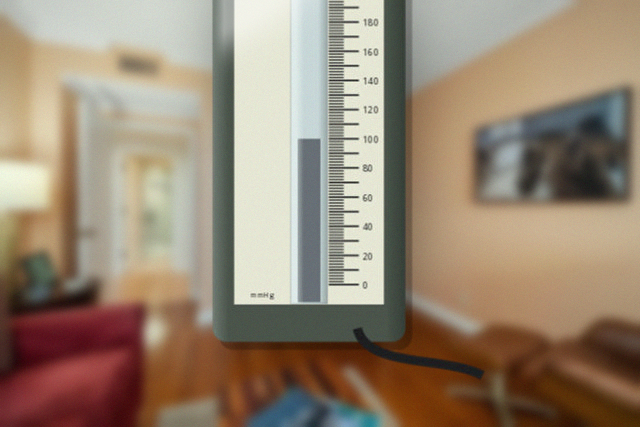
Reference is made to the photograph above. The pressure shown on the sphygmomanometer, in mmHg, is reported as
100 mmHg
